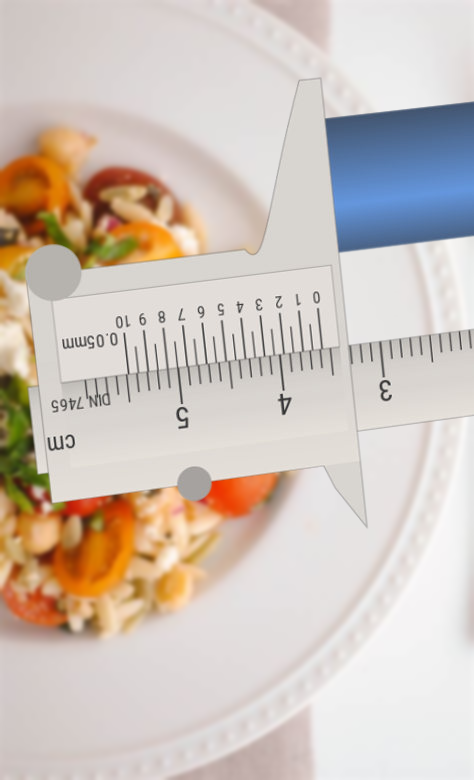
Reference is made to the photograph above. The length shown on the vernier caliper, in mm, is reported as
35.8 mm
